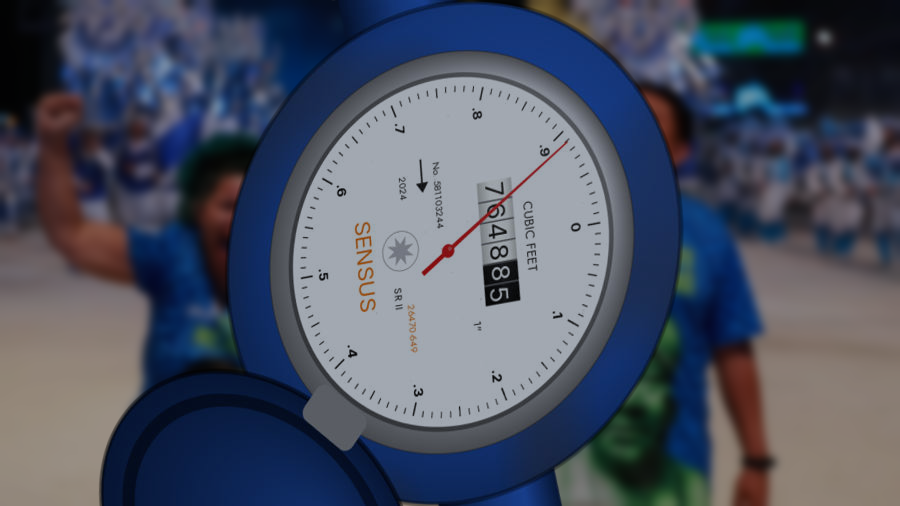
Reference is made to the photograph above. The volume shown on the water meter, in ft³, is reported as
764884.91 ft³
